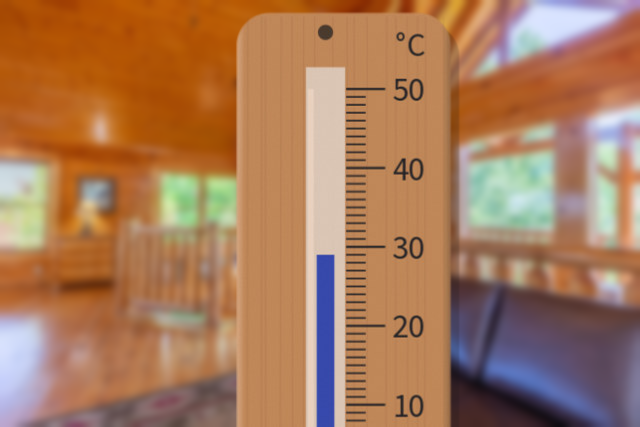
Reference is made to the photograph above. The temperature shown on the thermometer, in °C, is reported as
29 °C
